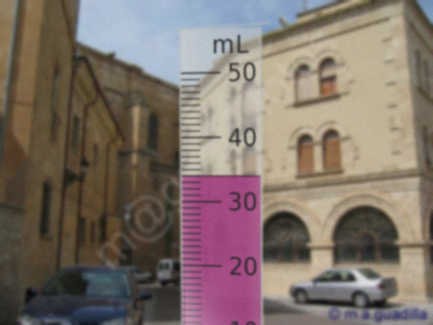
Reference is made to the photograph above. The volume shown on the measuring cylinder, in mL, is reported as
34 mL
